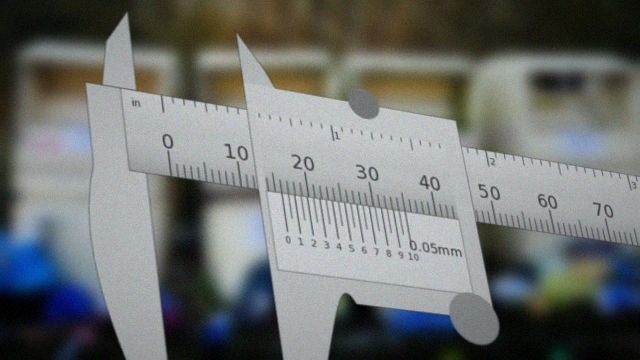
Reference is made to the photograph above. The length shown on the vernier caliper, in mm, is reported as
16.0 mm
